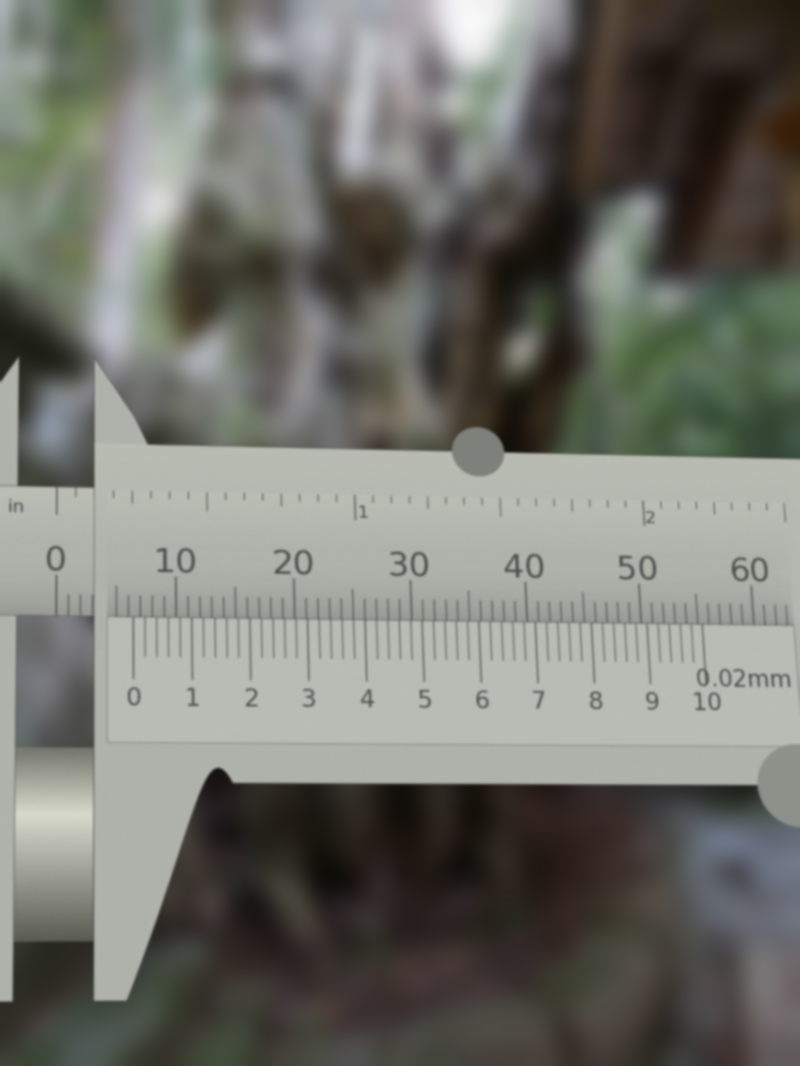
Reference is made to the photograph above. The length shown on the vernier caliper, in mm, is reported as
6.4 mm
